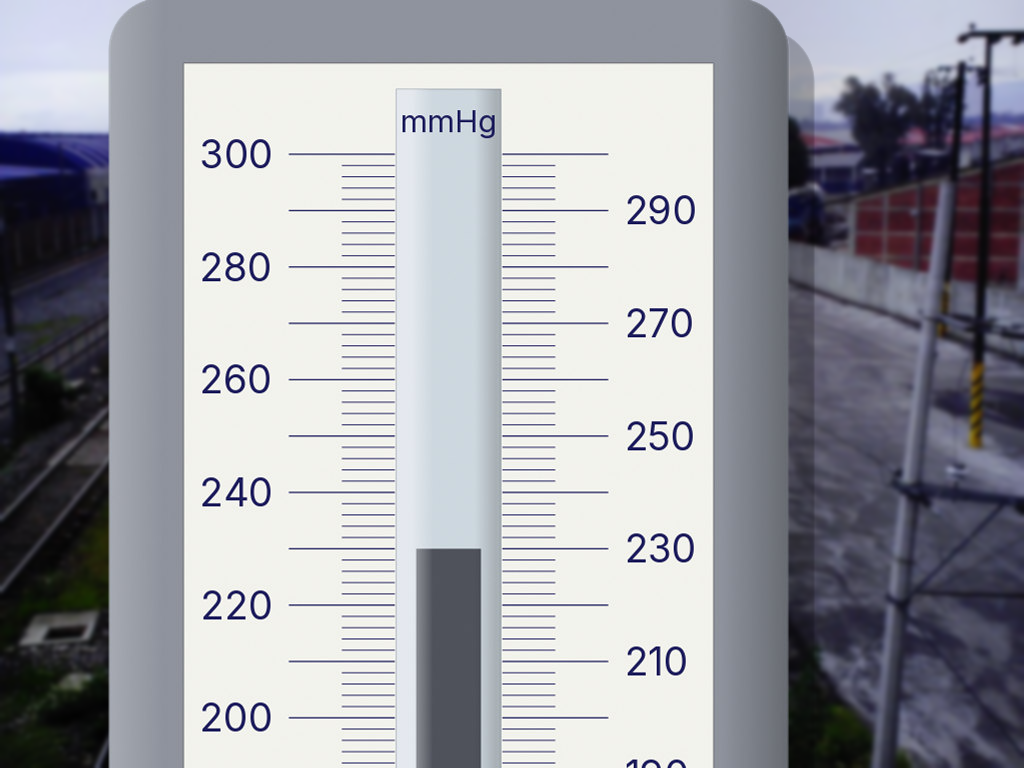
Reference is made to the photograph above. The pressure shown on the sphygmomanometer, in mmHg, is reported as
230 mmHg
